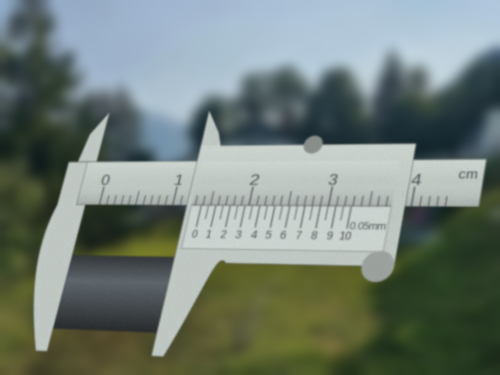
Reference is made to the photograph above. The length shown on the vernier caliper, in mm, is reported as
13.8 mm
